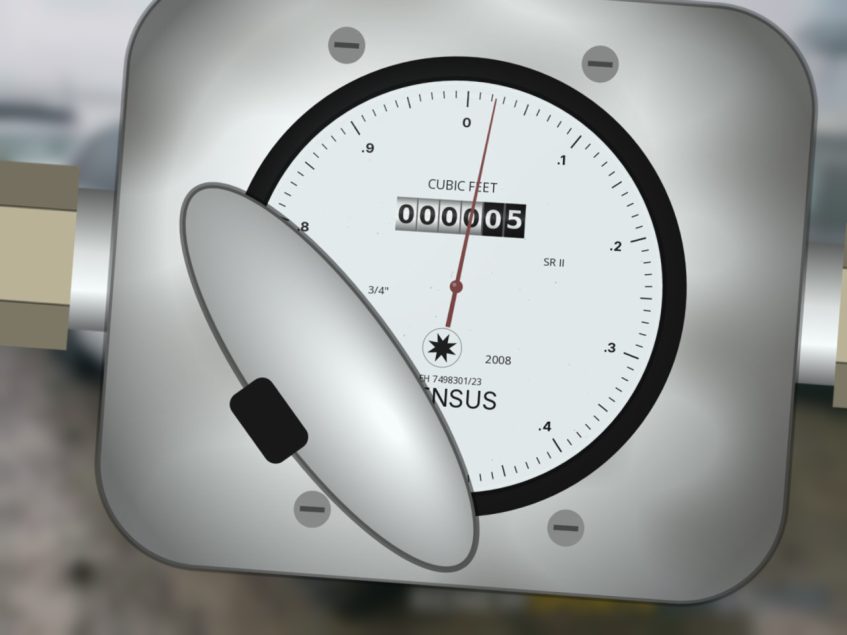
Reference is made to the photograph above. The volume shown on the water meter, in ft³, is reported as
5.02 ft³
